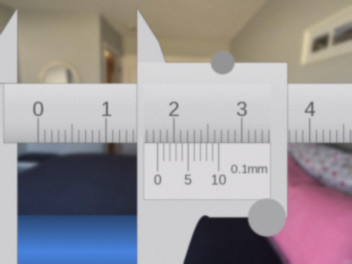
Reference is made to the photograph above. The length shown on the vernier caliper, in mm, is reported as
17.6 mm
